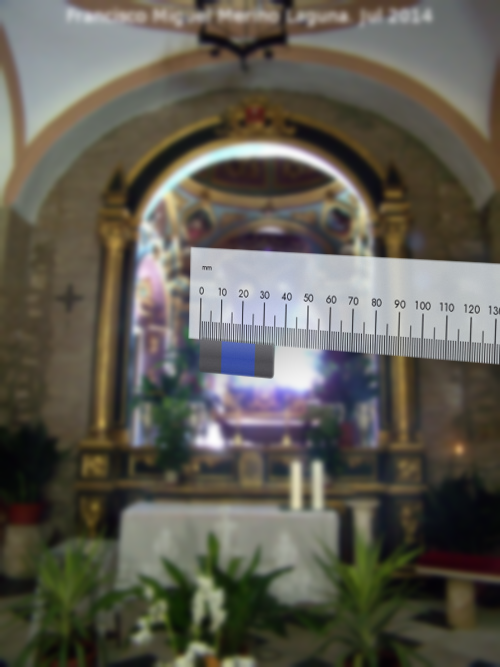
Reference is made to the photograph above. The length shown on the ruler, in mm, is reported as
35 mm
